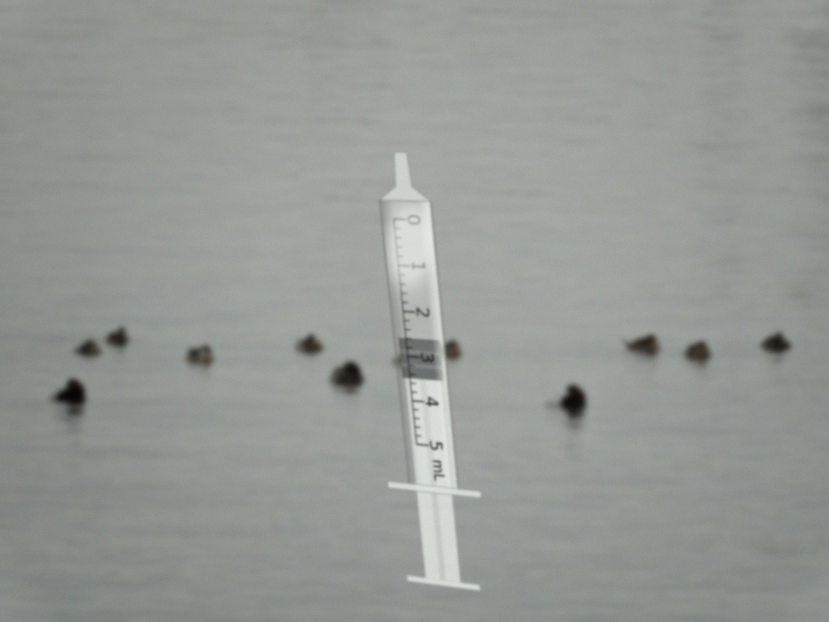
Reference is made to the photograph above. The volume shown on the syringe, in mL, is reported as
2.6 mL
